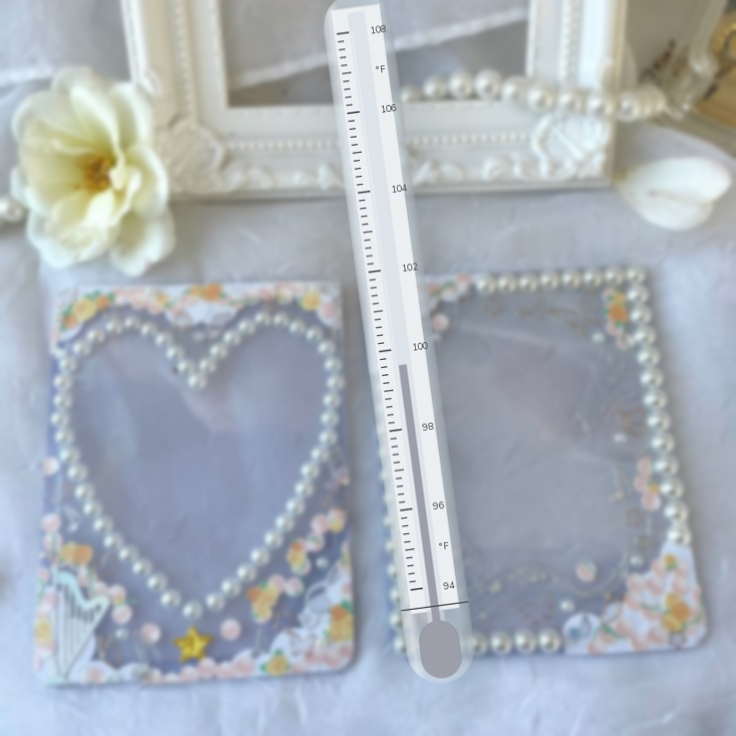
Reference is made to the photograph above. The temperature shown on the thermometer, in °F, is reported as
99.6 °F
